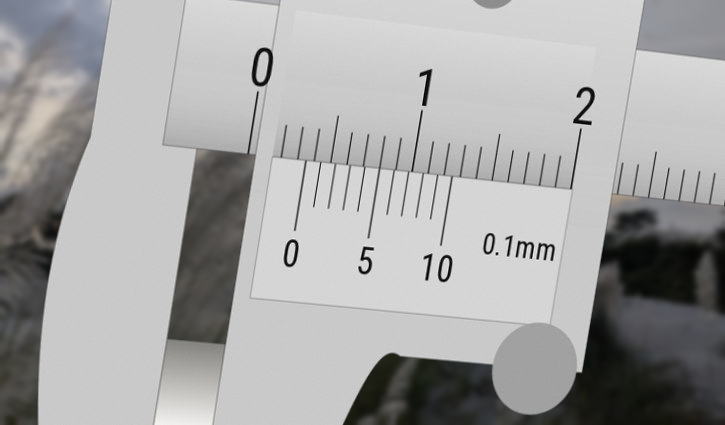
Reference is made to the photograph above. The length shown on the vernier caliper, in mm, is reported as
3.5 mm
